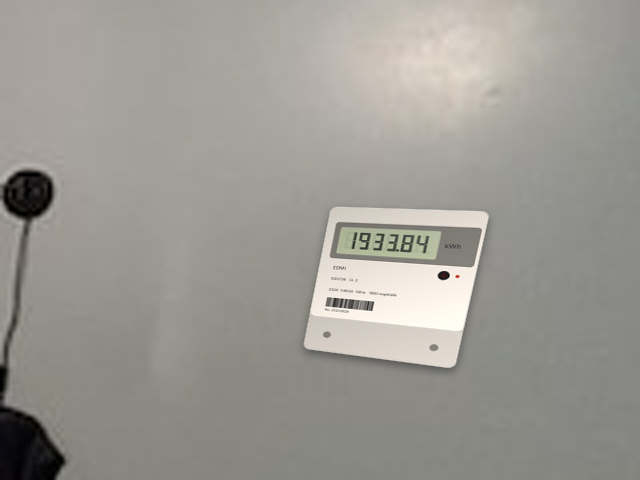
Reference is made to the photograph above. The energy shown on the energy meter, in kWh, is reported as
1933.84 kWh
